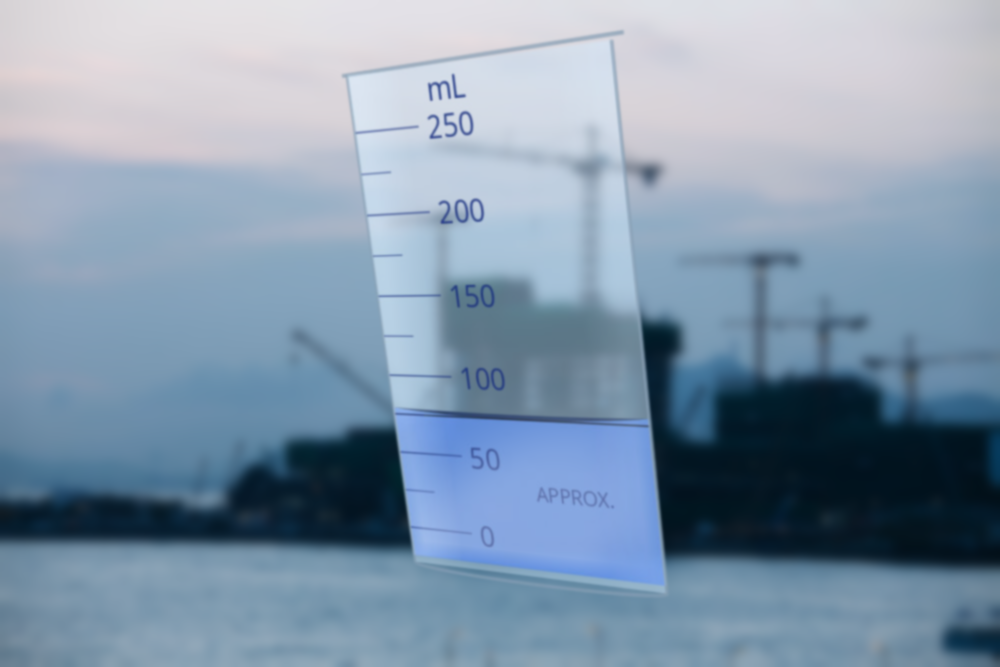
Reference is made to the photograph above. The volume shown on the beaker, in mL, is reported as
75 mL
